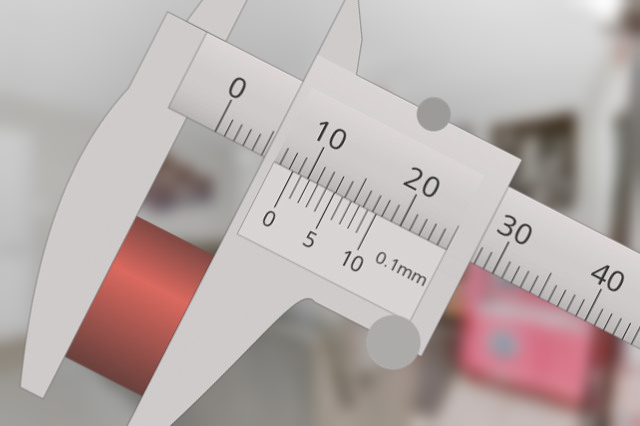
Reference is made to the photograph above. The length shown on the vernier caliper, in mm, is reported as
8.4 mm
